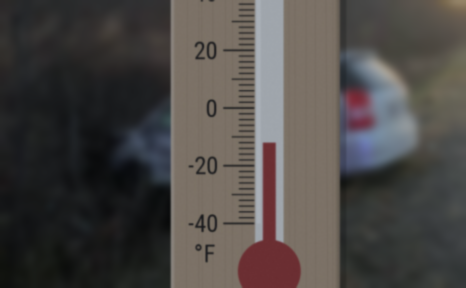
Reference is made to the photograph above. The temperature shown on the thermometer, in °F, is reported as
-12 °F
